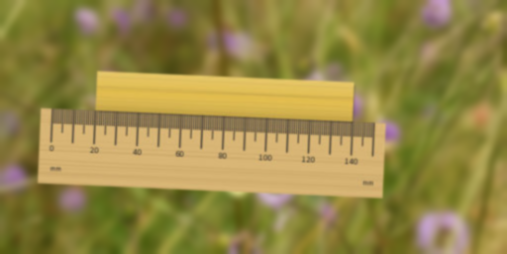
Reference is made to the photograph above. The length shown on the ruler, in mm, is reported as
120 mm
